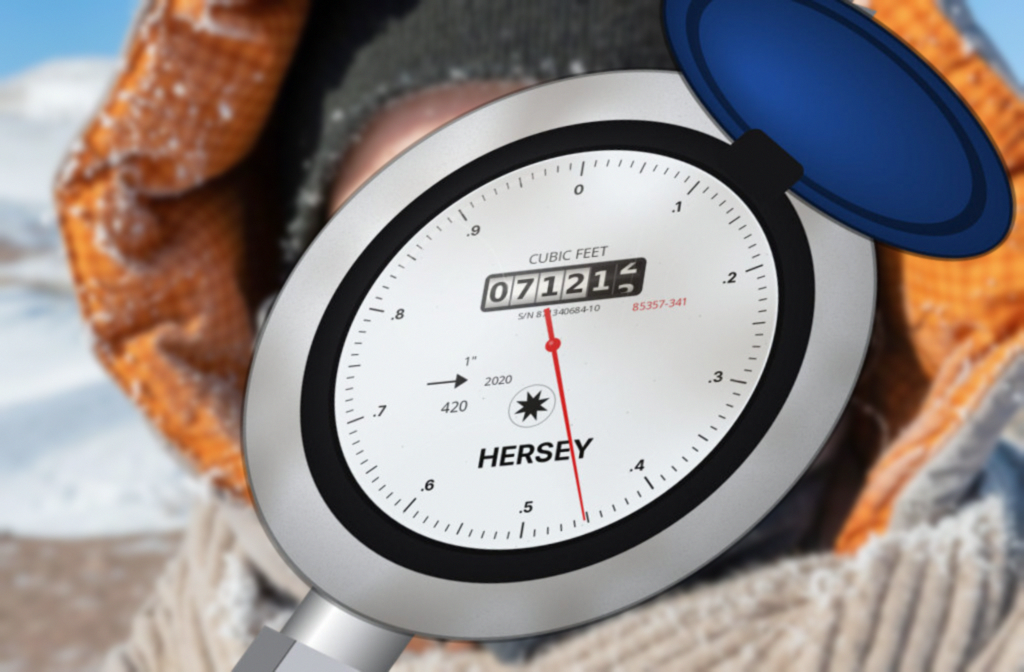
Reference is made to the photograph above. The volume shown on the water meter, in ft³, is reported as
71212.45 ft³
